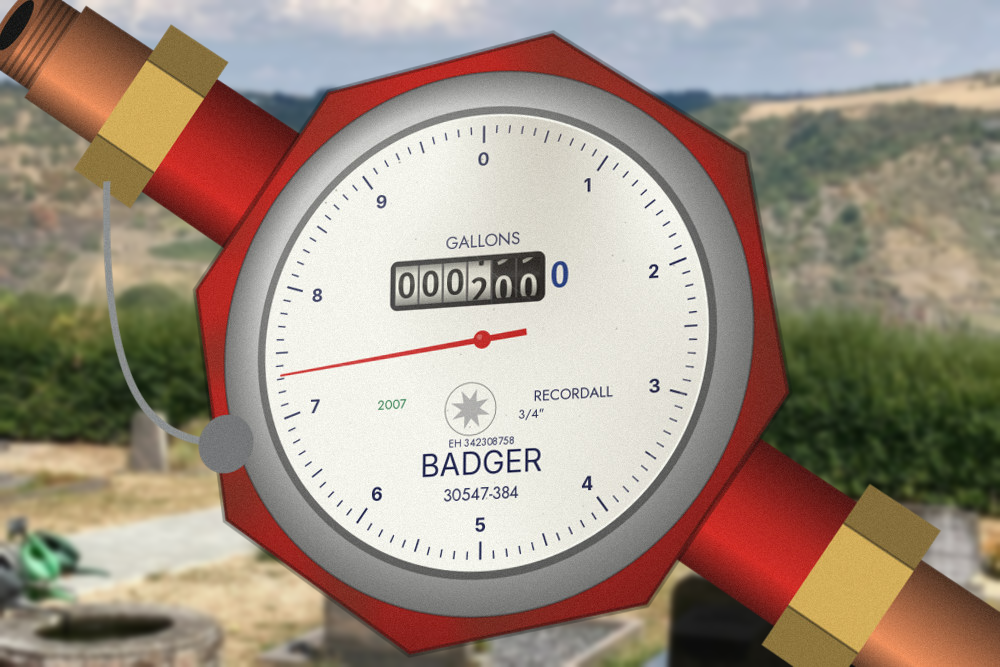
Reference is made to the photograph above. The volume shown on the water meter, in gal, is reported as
1997.3 gal
